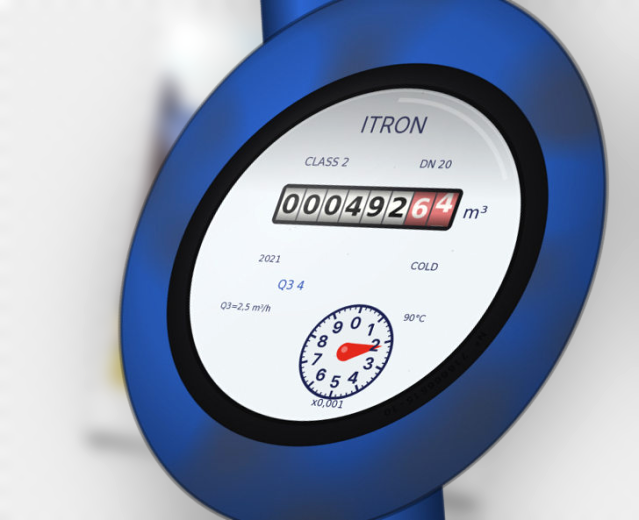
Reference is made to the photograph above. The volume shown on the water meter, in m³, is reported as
492.642 m³
